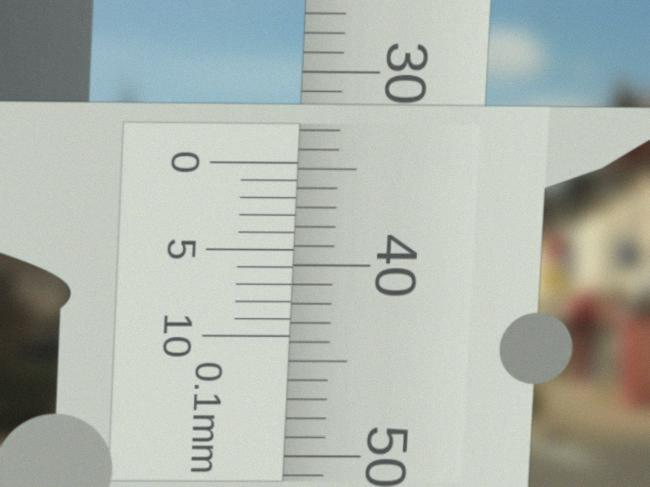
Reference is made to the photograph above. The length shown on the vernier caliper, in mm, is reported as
34.7 mm
